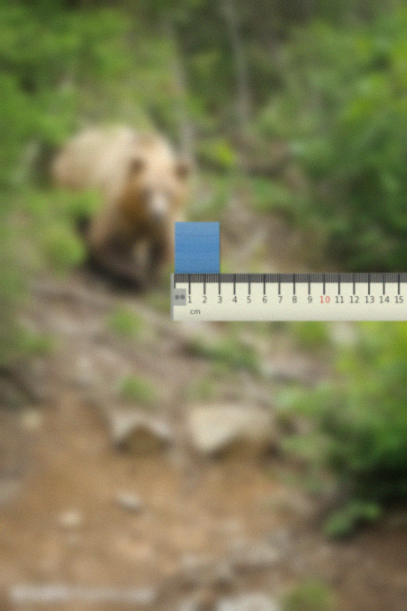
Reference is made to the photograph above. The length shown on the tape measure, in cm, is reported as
3 cm
